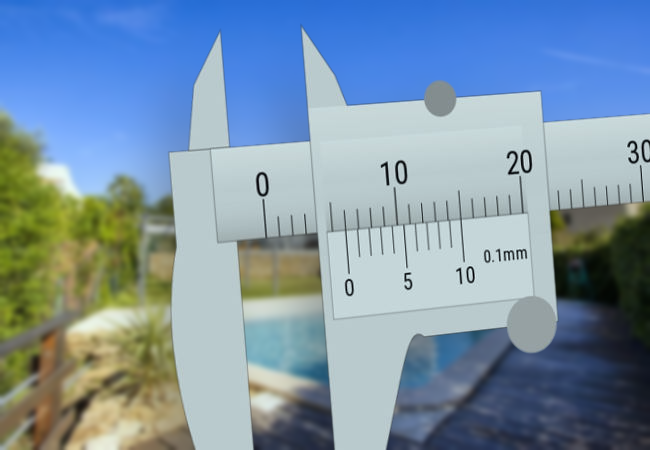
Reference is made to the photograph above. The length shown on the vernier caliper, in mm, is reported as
6.0 mm
